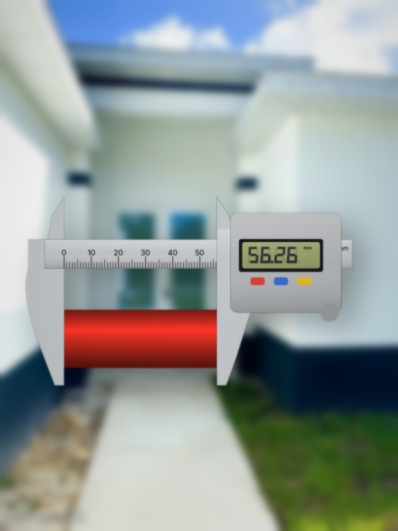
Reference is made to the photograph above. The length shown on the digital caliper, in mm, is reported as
56.26 mm
